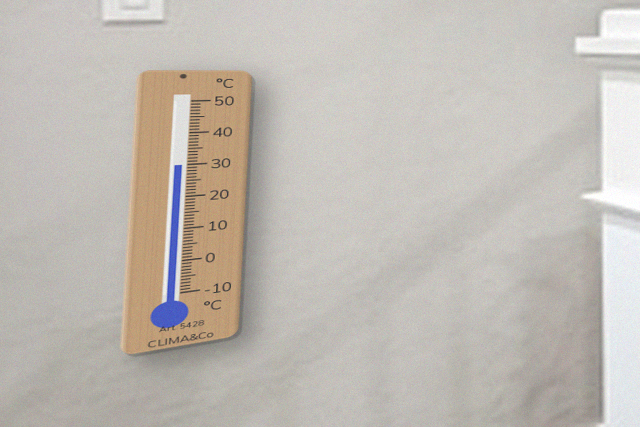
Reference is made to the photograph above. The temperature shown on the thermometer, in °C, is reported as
30 °C
